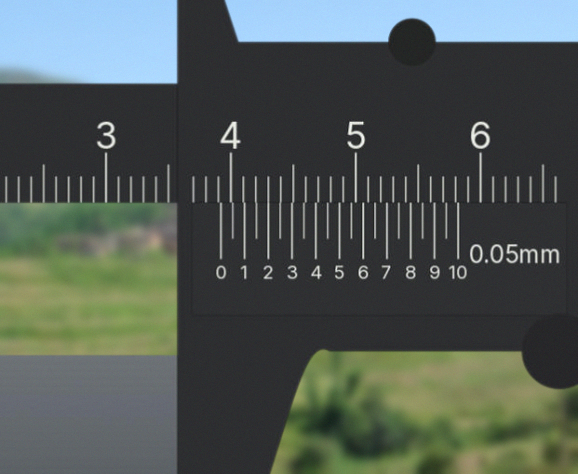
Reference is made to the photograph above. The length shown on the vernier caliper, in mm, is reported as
39.2 mm
